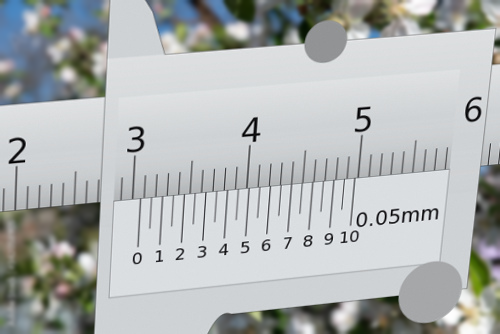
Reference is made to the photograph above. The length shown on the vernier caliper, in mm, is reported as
30.7 mm
